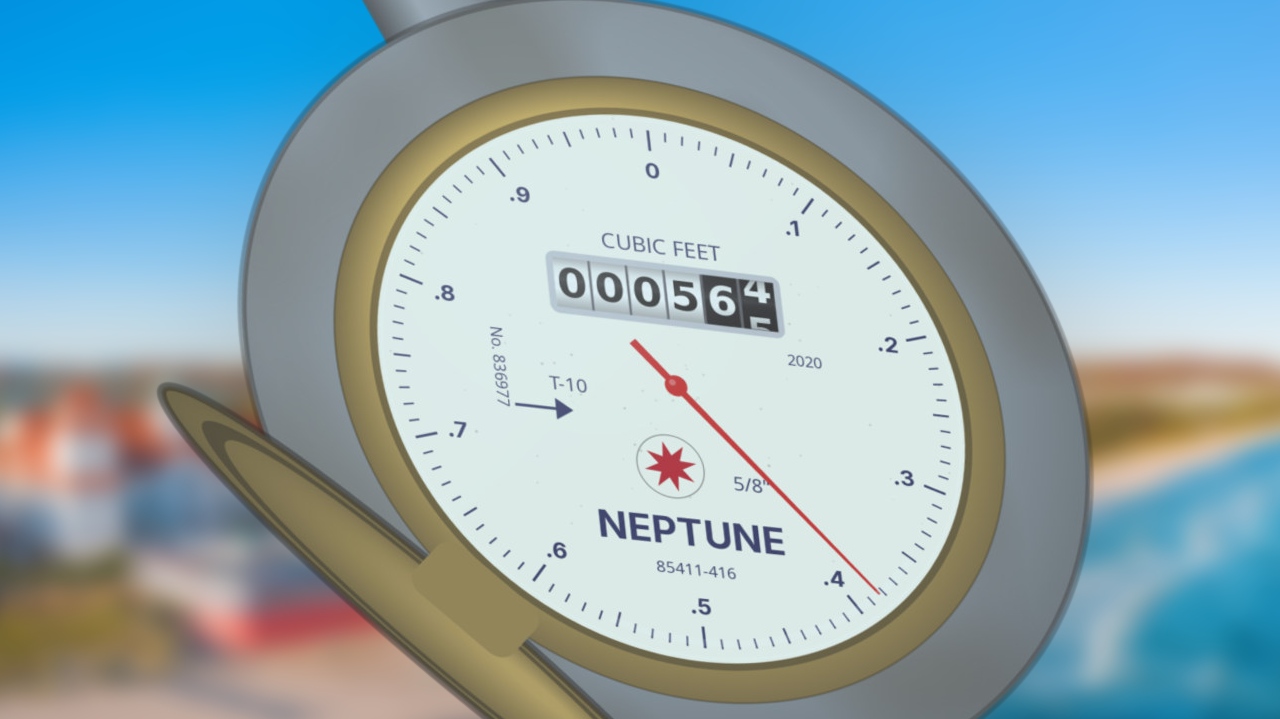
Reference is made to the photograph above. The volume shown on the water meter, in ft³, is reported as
564.38 ft³
